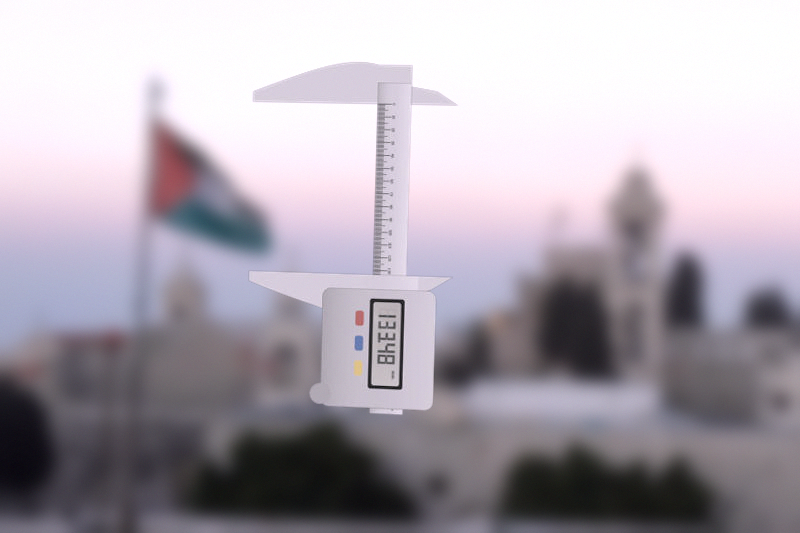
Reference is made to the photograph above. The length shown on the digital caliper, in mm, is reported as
133.48 mm
